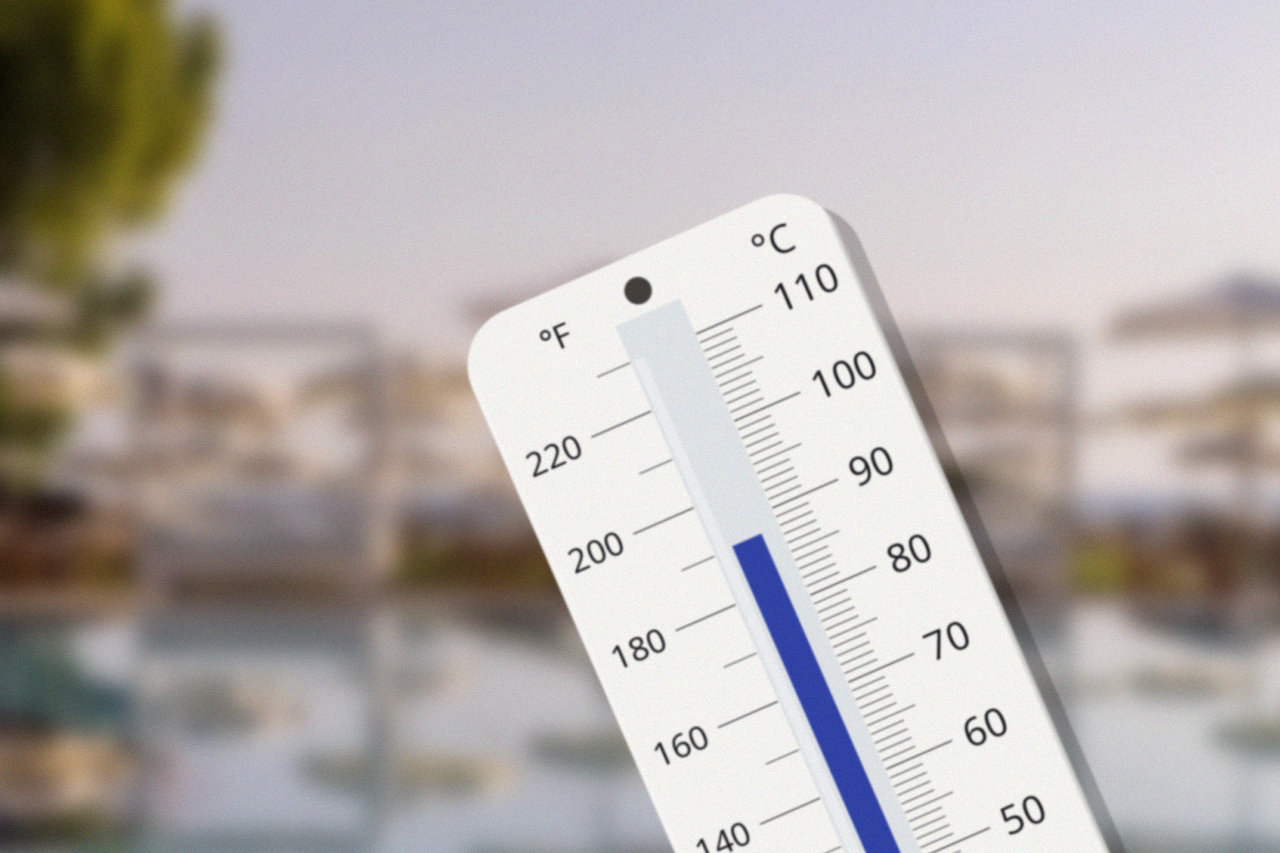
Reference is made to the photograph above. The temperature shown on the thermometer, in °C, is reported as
88 °C
